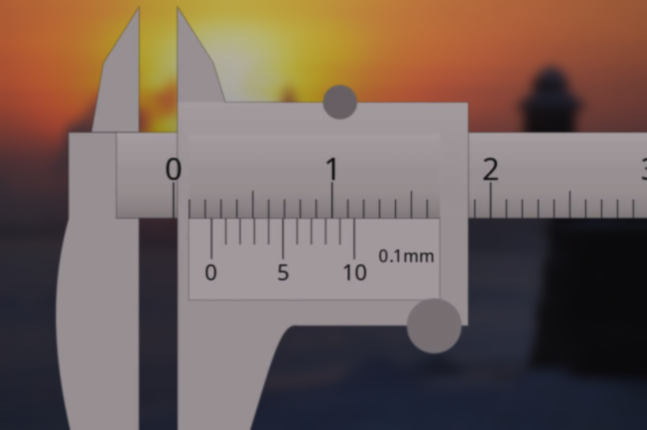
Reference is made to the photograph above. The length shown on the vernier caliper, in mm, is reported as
2.4 mm
